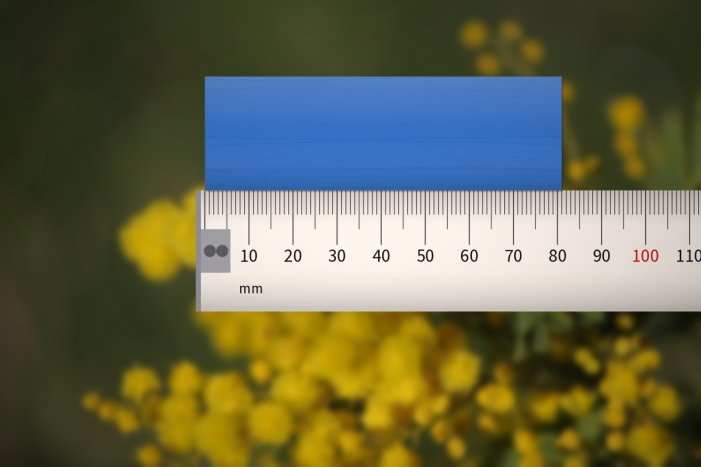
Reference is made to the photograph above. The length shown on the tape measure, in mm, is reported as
81 mm
